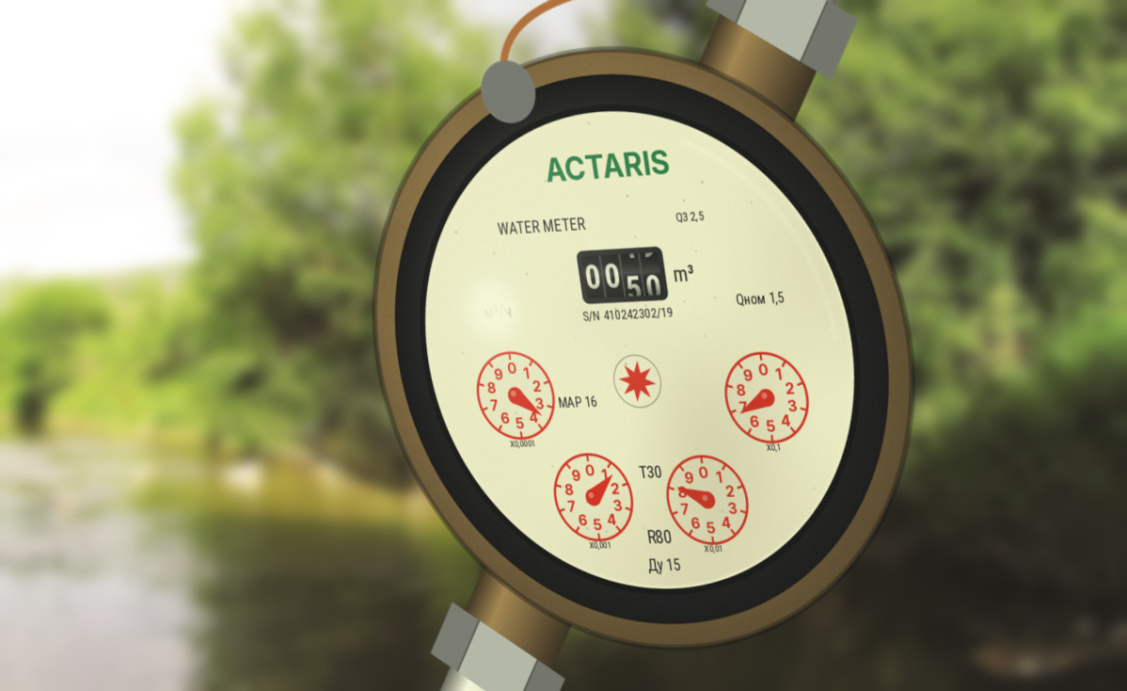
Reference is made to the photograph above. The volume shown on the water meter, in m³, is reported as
49.6813 m³
